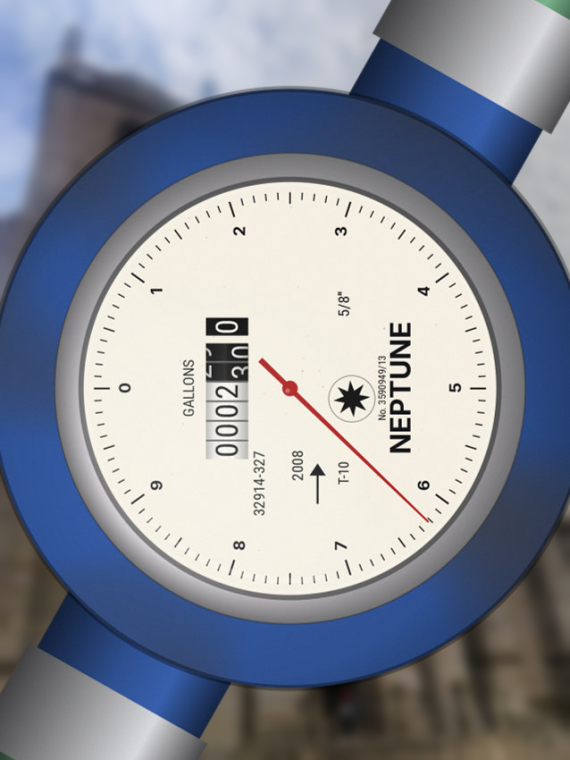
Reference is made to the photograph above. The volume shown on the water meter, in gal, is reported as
2296.2 gal
